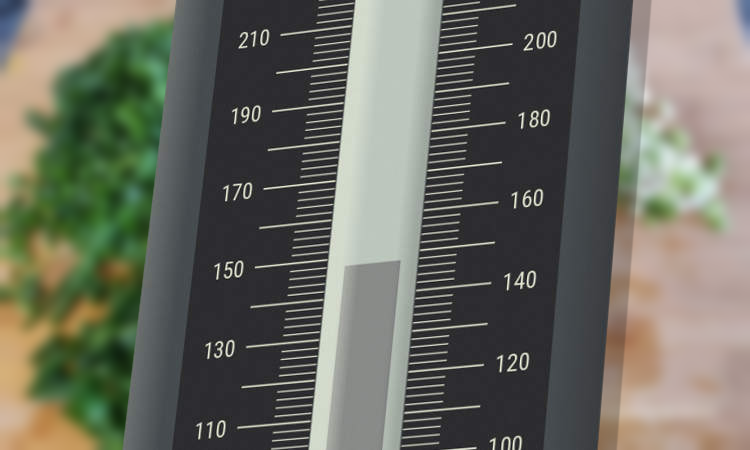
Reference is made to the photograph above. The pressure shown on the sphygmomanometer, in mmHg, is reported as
148 mmHg
